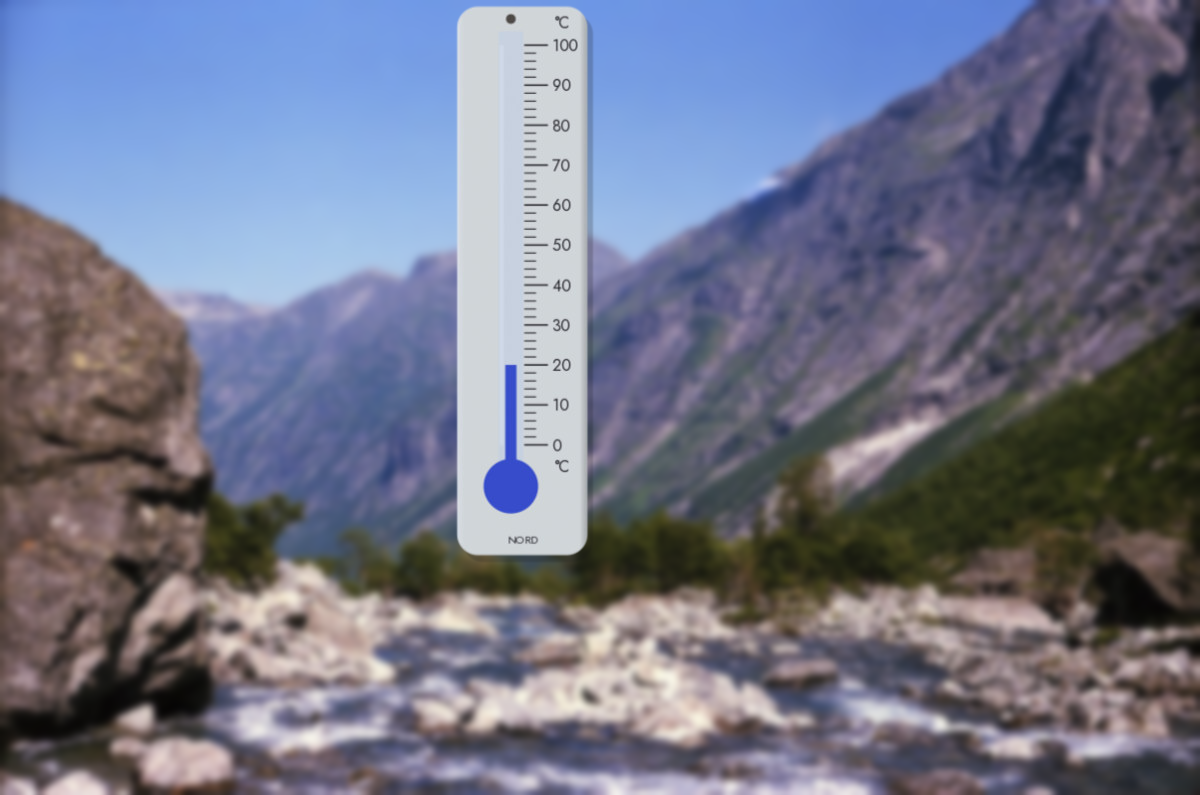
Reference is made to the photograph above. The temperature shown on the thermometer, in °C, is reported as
20 °C
